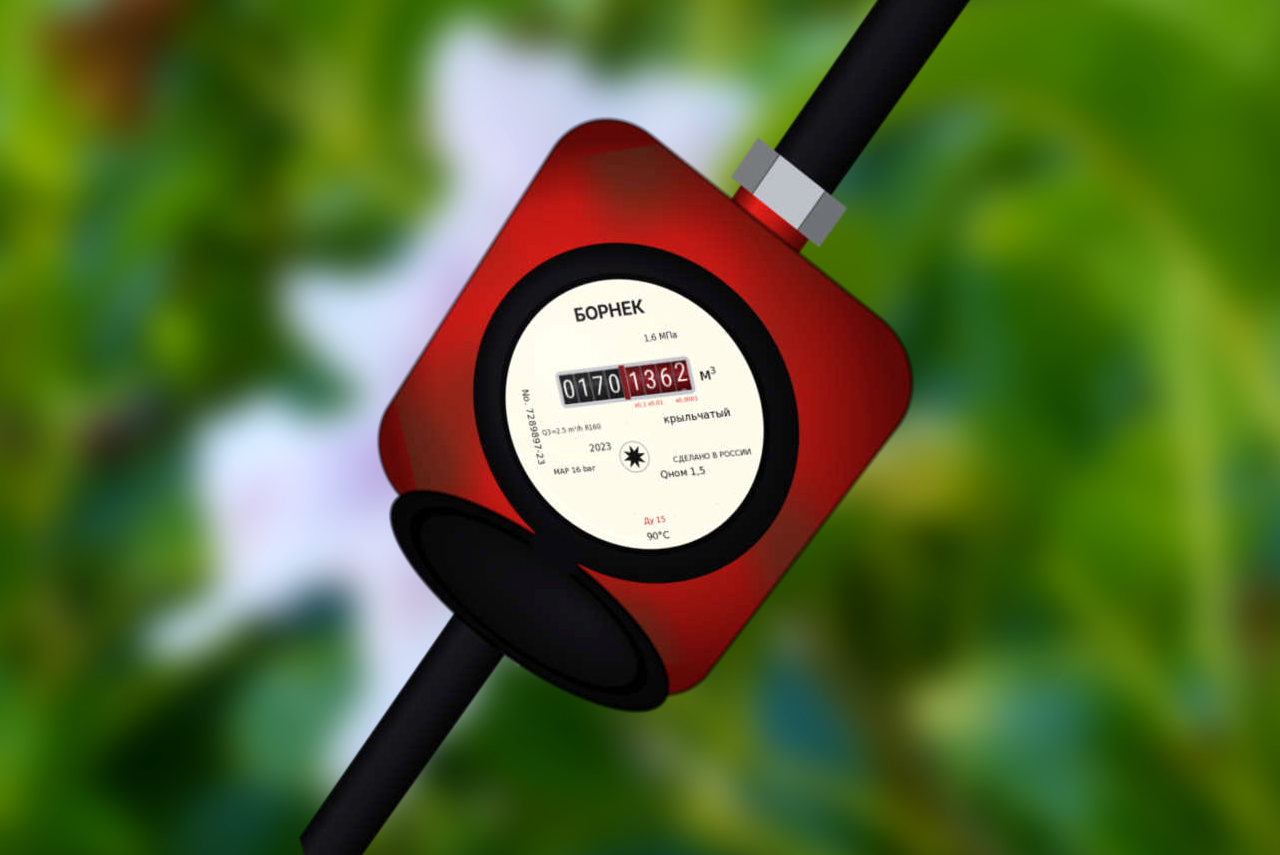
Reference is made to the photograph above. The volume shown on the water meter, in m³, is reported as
170.1362 m³
